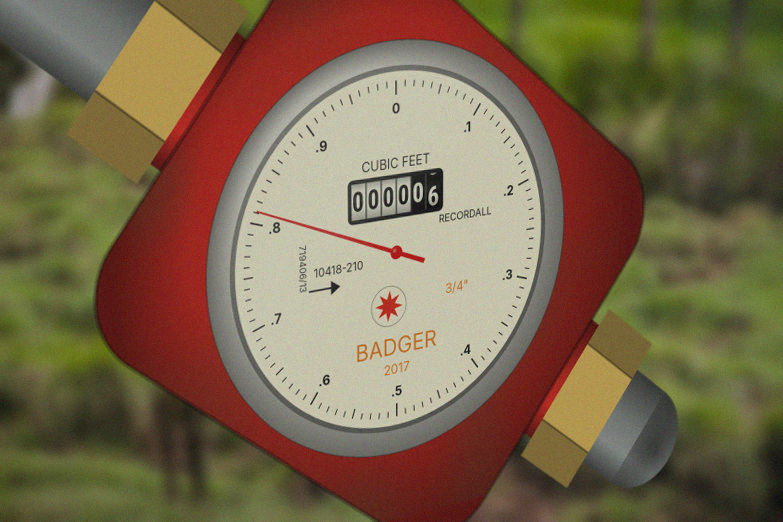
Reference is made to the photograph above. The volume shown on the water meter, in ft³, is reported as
5.81 ft³
